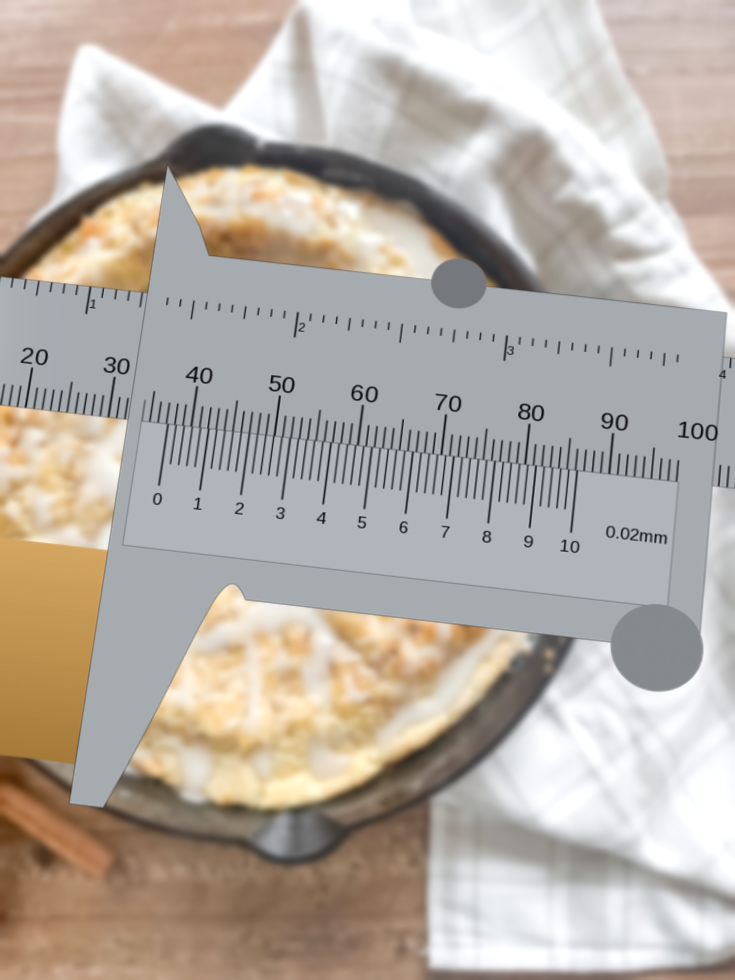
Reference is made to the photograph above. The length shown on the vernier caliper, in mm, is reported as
37.2 mm
